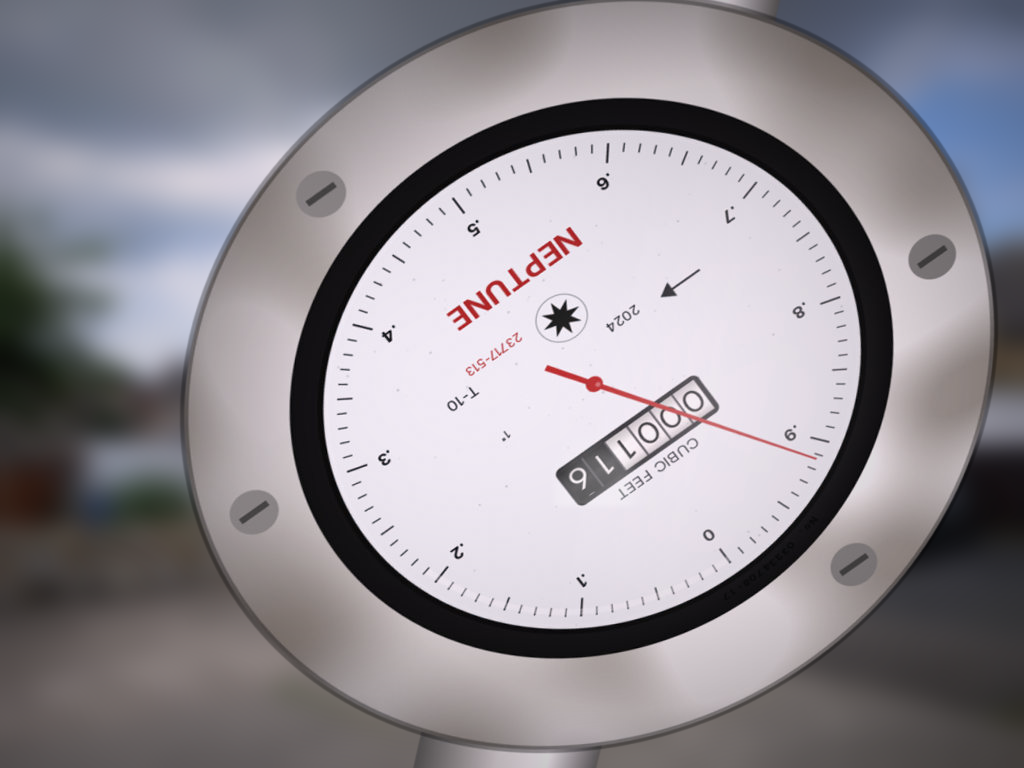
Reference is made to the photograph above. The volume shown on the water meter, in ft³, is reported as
115.91 ft³
